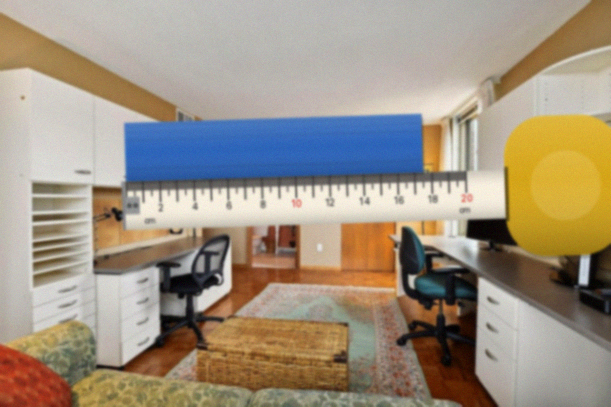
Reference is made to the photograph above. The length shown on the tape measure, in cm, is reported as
17.5 cm
